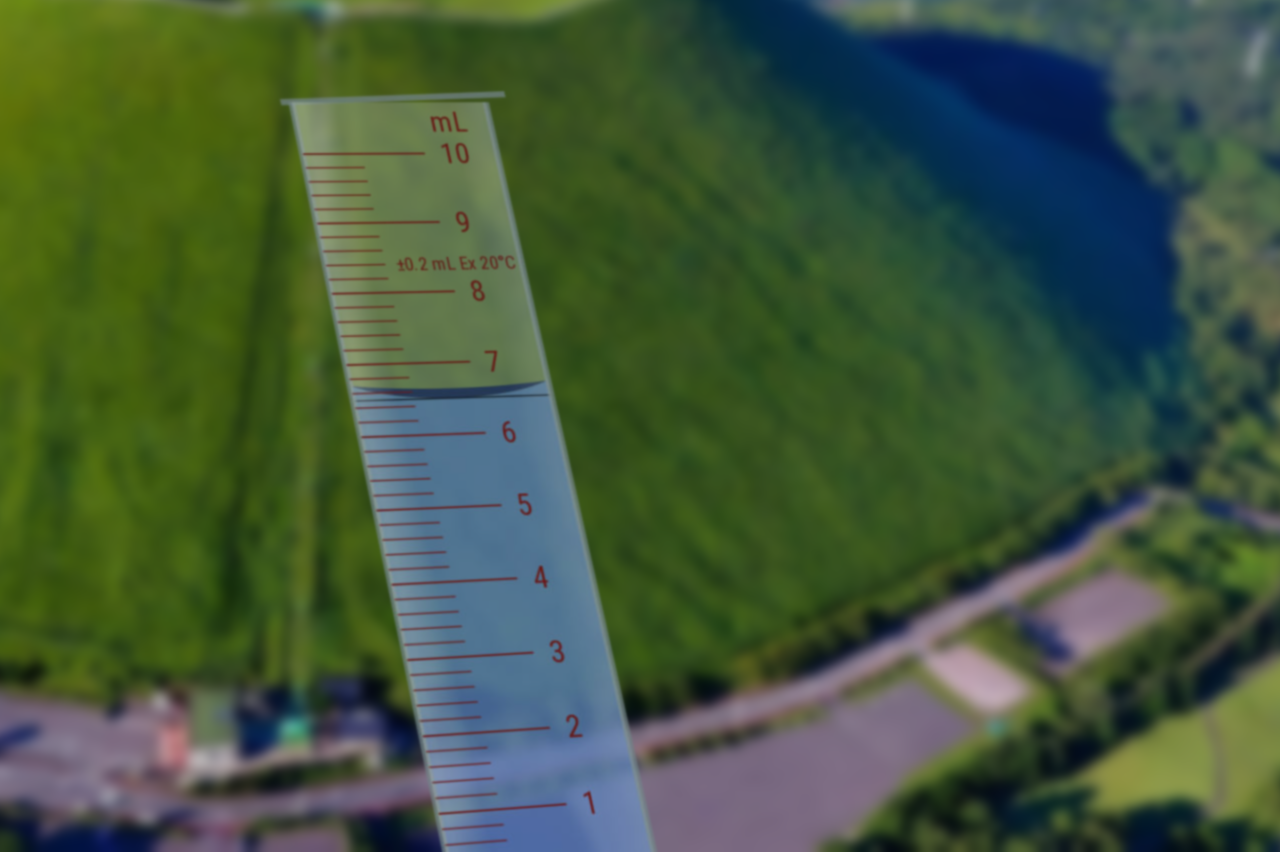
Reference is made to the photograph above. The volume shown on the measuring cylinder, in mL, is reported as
6.5 mL
